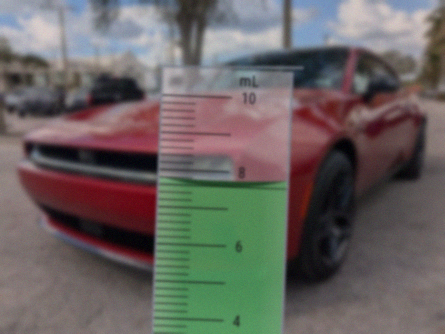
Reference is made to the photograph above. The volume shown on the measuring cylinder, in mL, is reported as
7.6 mL
